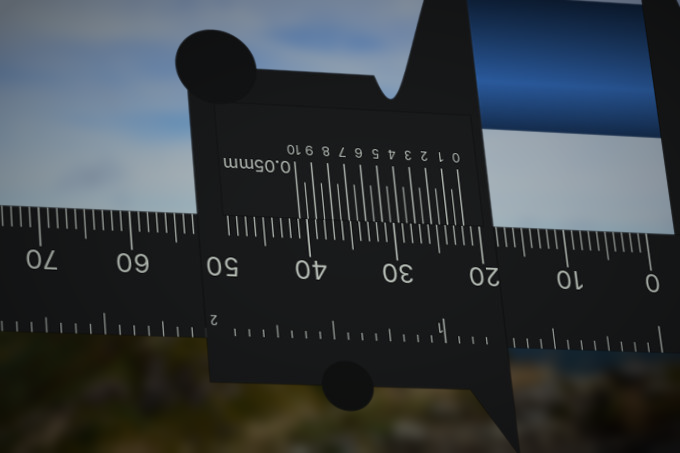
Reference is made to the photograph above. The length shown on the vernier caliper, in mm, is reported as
21.8 mm
